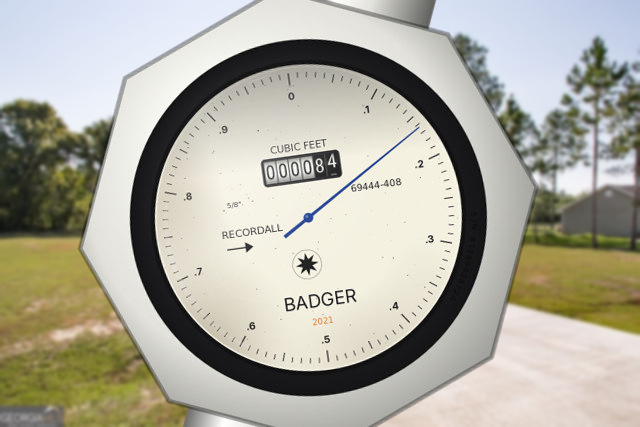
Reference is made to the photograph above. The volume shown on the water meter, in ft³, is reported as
84.16 ft³
